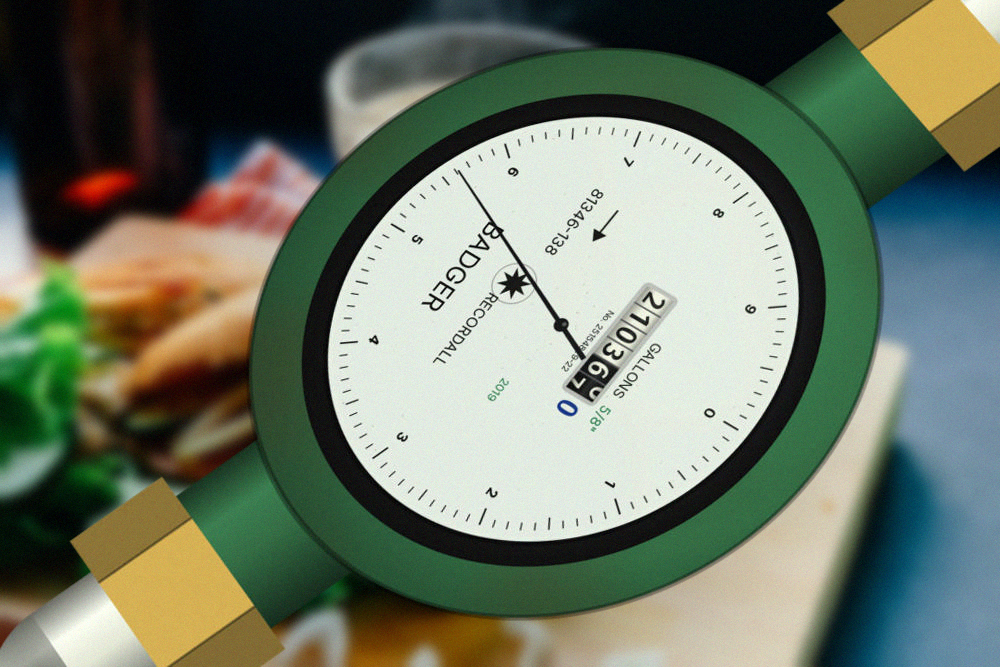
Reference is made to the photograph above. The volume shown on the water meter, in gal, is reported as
2103665.6 gal
